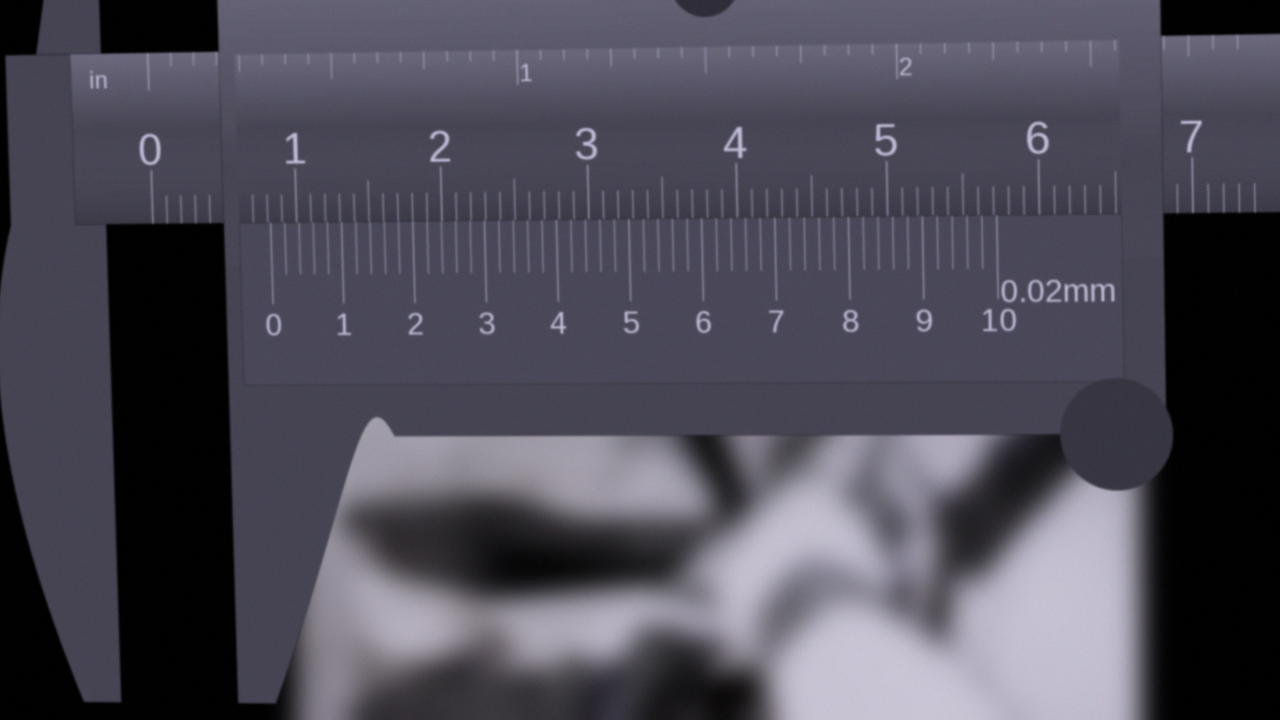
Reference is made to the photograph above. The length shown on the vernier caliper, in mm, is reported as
8.2 mm
